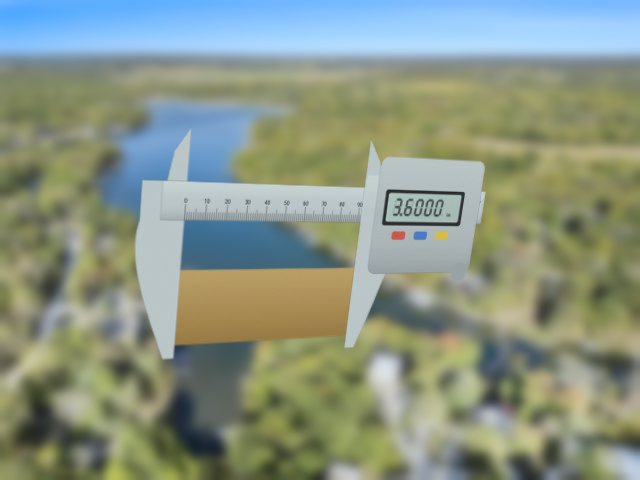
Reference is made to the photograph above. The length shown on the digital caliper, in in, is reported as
3.6000 in
